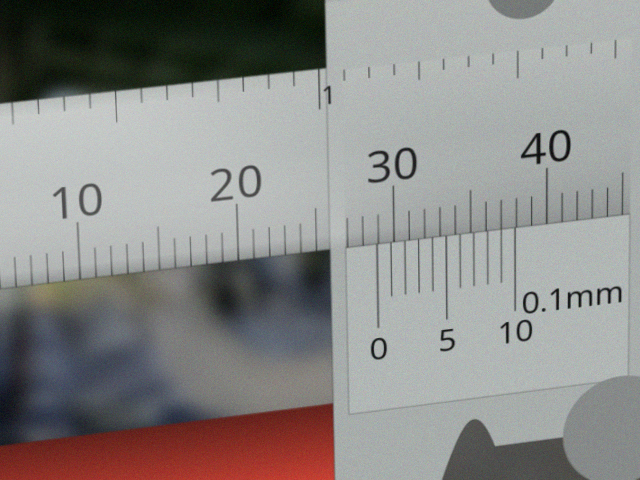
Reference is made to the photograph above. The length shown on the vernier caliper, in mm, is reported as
28.9 mm
